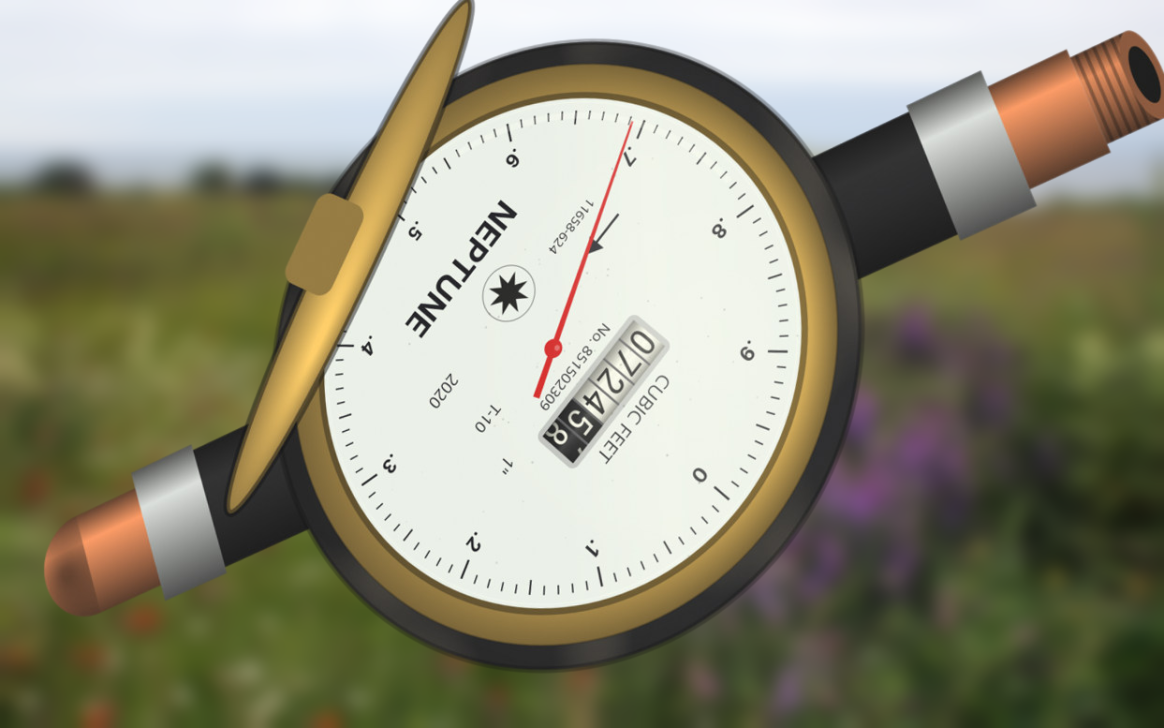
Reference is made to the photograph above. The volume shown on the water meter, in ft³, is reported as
72457.69 ft³
